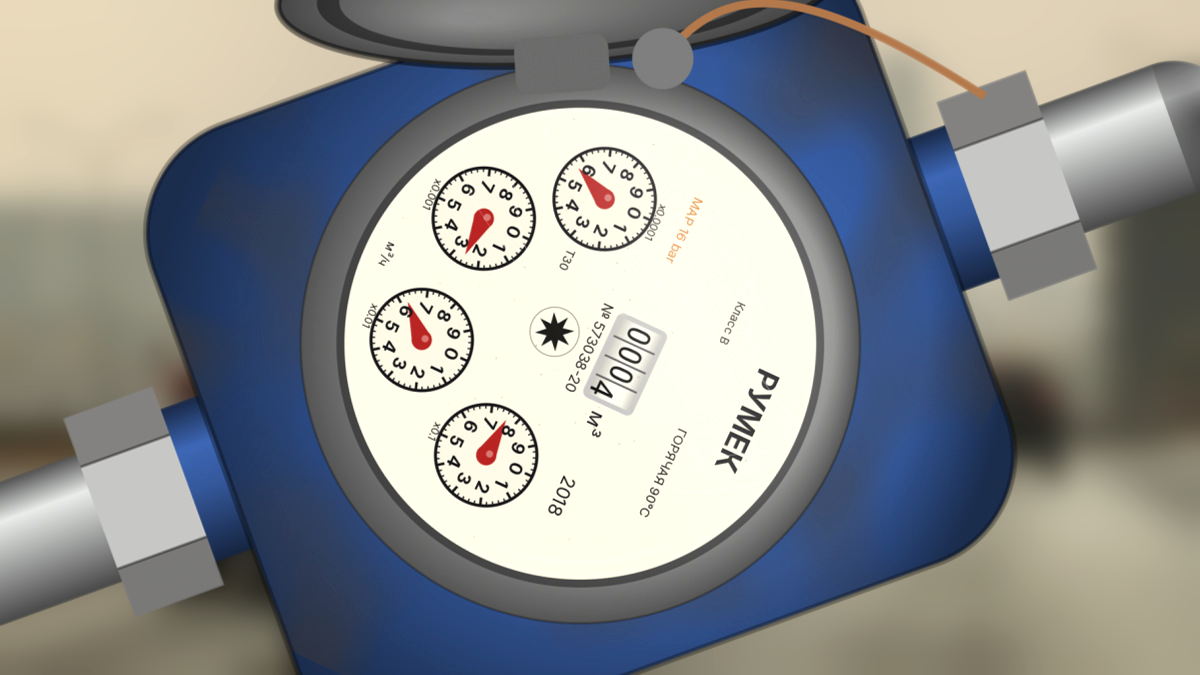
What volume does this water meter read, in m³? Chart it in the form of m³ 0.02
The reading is m³ 3.7625
